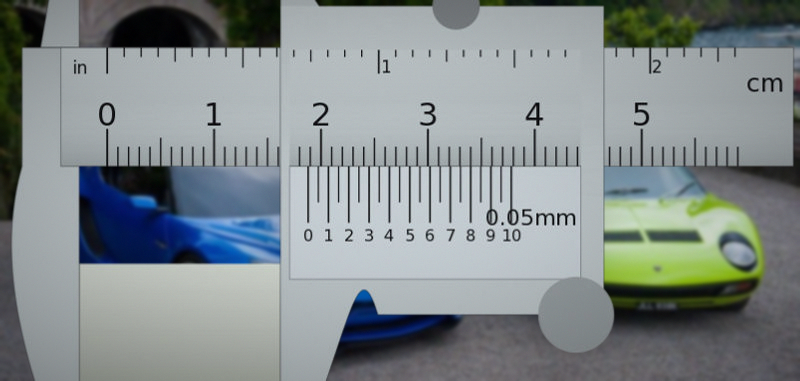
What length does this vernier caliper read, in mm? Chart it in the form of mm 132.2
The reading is mm 18.8
